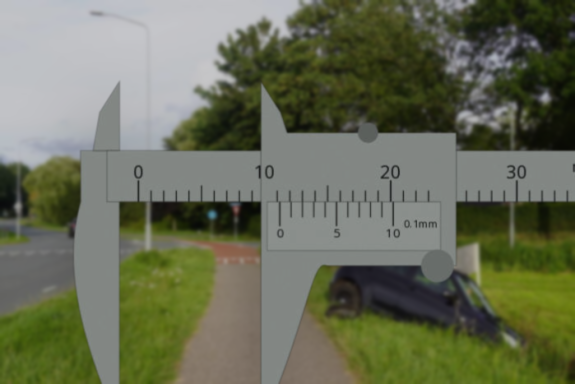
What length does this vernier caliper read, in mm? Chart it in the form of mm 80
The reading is mm 11.2
